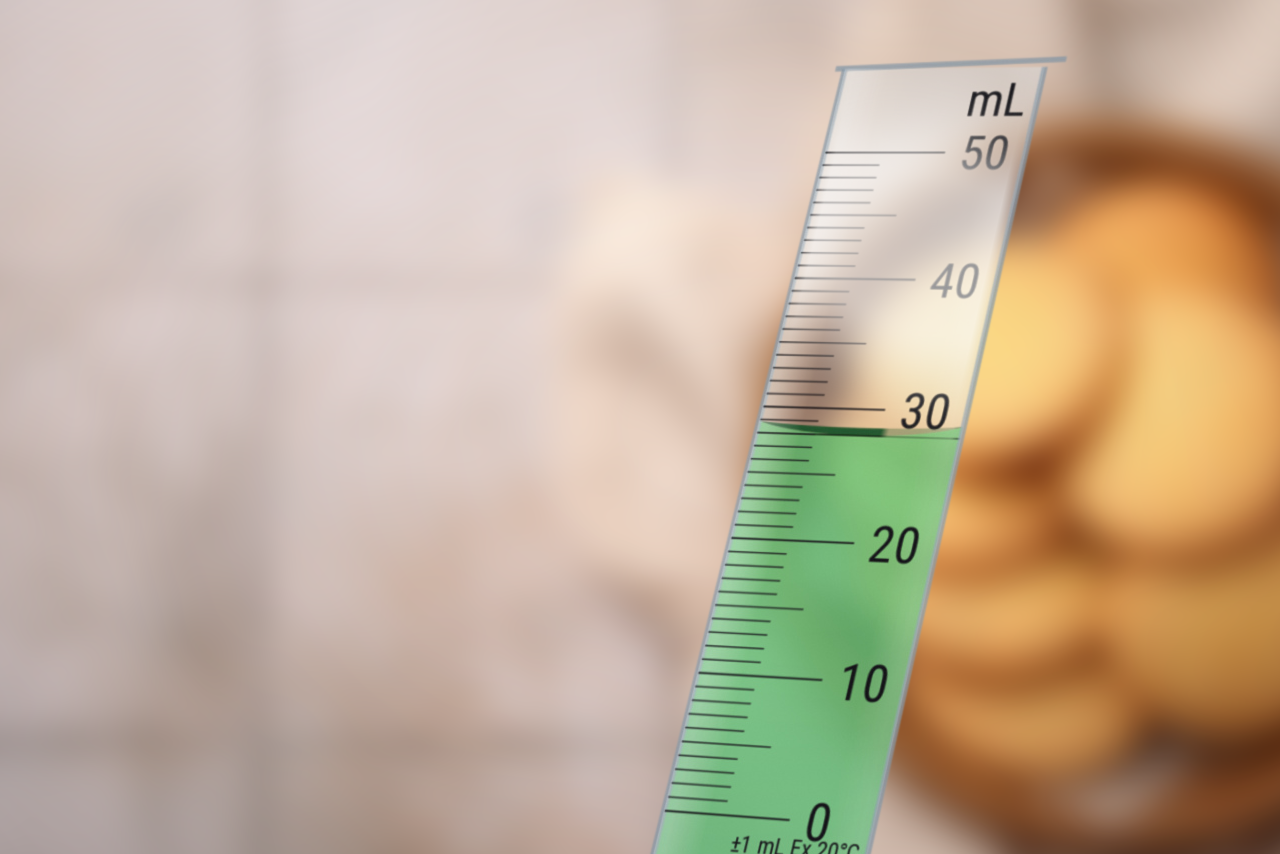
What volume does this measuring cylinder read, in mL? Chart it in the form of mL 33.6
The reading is mL 28
